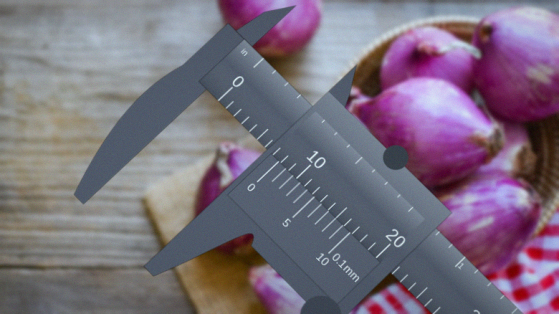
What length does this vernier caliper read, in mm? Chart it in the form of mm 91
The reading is mm 7.8
